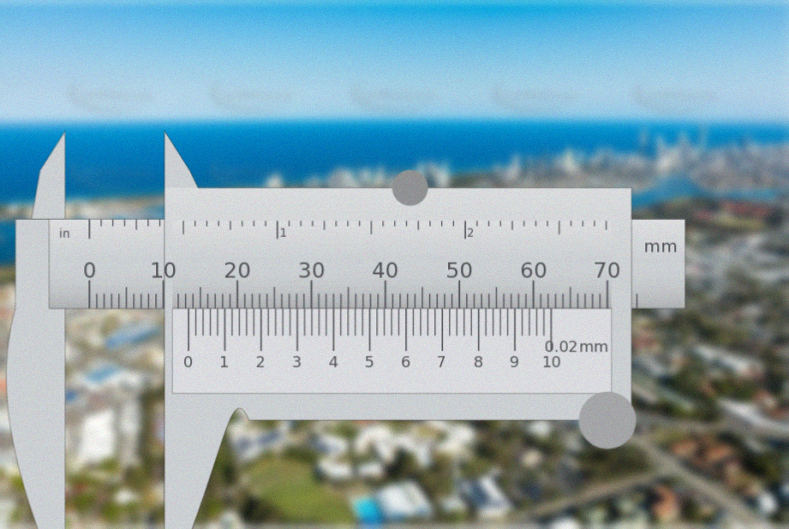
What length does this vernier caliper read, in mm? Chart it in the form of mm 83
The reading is mm 13.4
